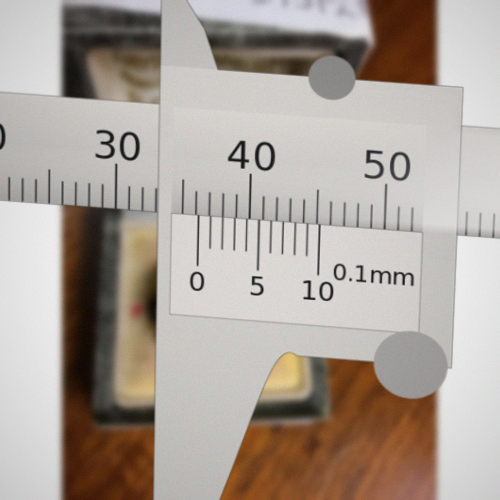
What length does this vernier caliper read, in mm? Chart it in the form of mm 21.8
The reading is mm 36.2
